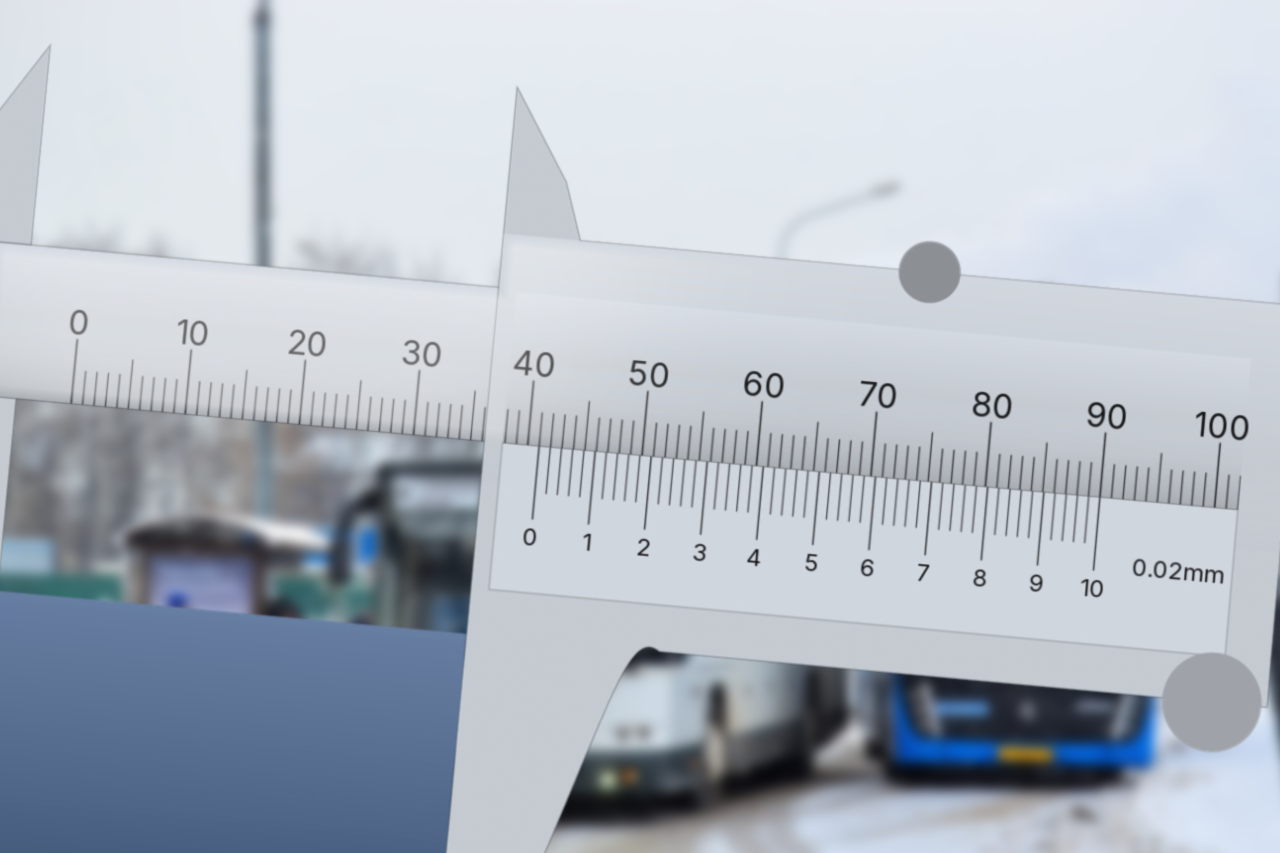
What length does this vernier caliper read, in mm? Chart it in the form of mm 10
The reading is mm 41.0
